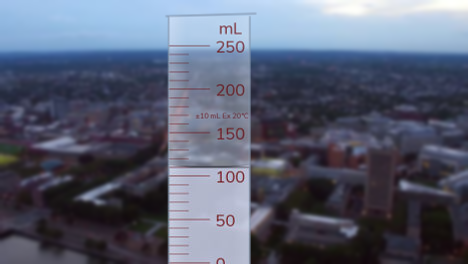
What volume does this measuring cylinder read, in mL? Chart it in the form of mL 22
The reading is mL 110
